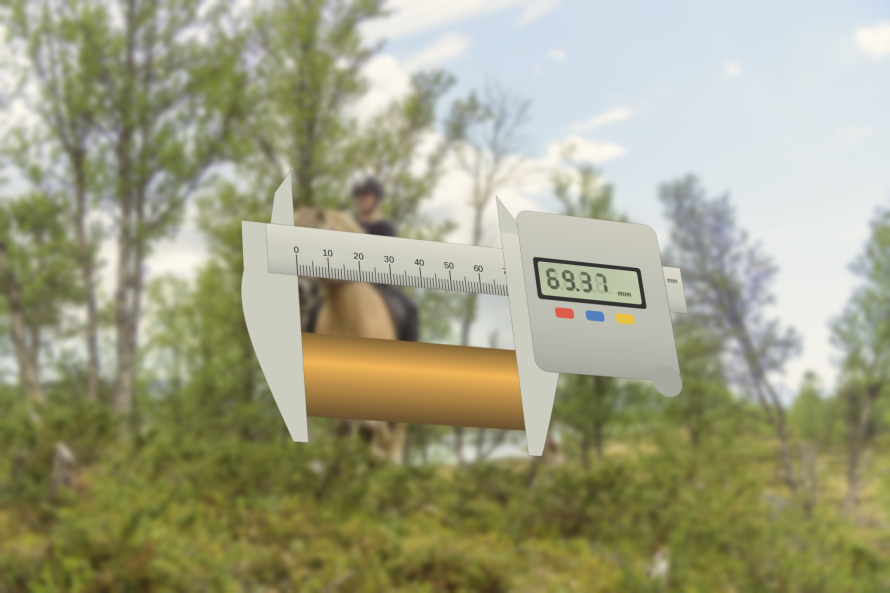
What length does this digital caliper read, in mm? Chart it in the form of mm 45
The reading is mm 69.37
